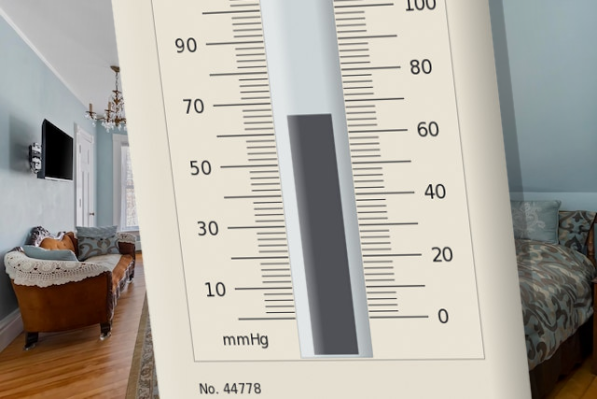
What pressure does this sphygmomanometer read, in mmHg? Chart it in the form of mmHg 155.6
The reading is mmHg 66
